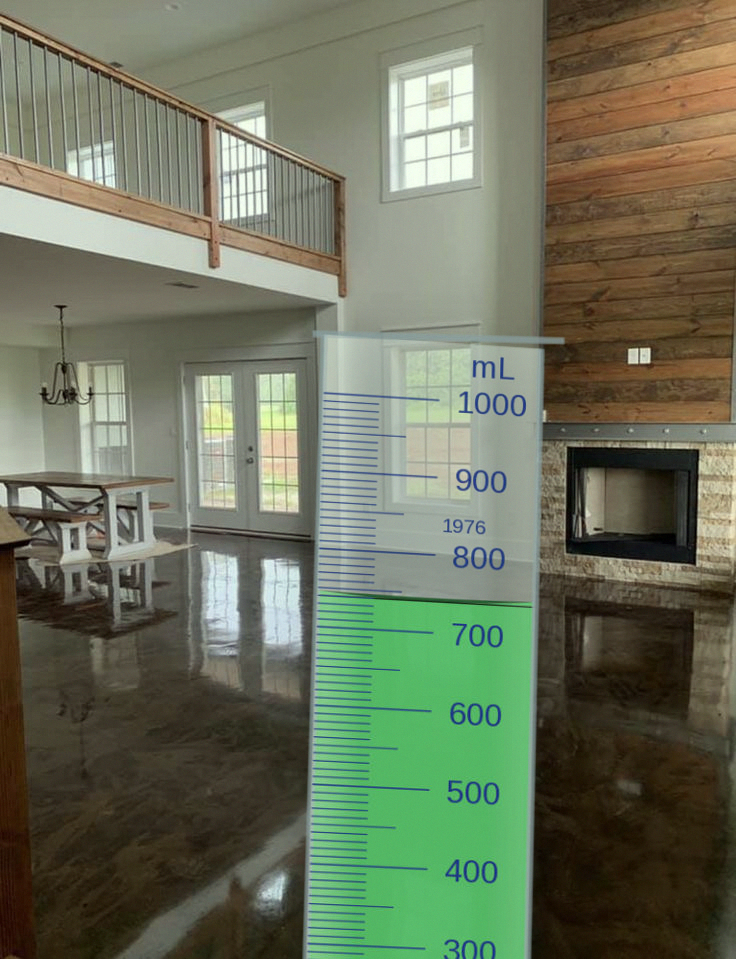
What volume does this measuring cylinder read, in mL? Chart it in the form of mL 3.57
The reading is mL 740
